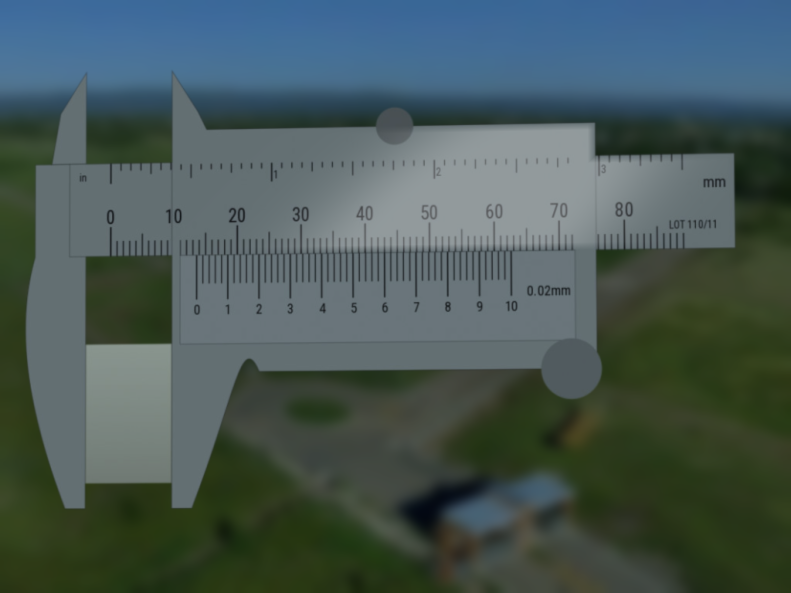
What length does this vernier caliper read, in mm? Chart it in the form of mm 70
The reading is mm 13.6
